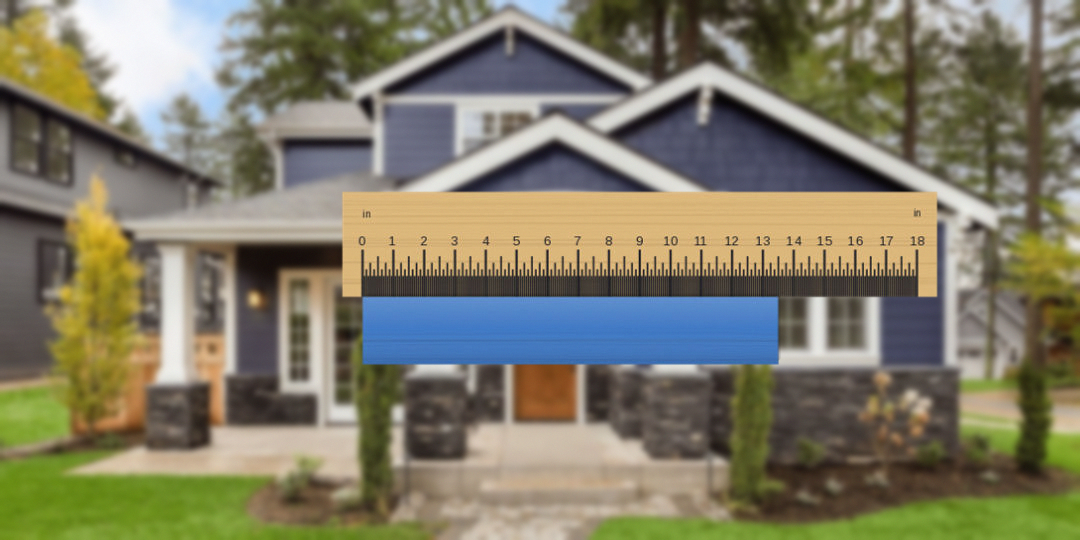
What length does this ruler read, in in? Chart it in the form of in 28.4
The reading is in 13.5
